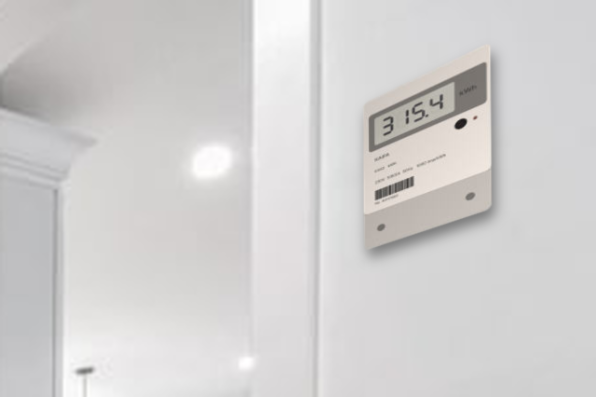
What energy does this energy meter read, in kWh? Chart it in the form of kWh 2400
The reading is kWh 315.4
